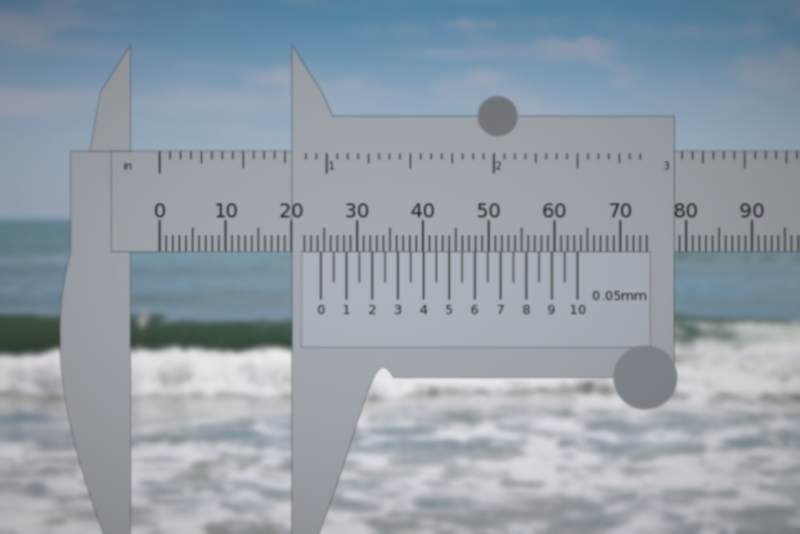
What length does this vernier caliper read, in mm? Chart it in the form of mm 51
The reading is mm 24.5
